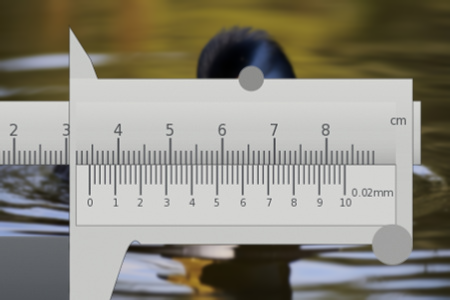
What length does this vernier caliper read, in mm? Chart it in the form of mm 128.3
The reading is mm 34.5
